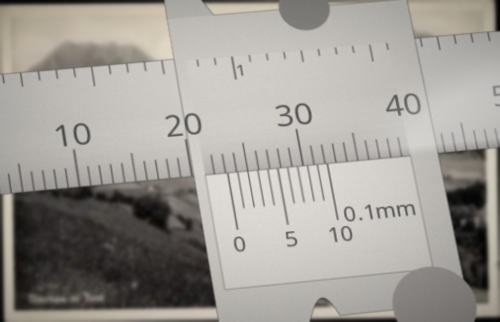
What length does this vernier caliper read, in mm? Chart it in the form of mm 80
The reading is mm 23.2
